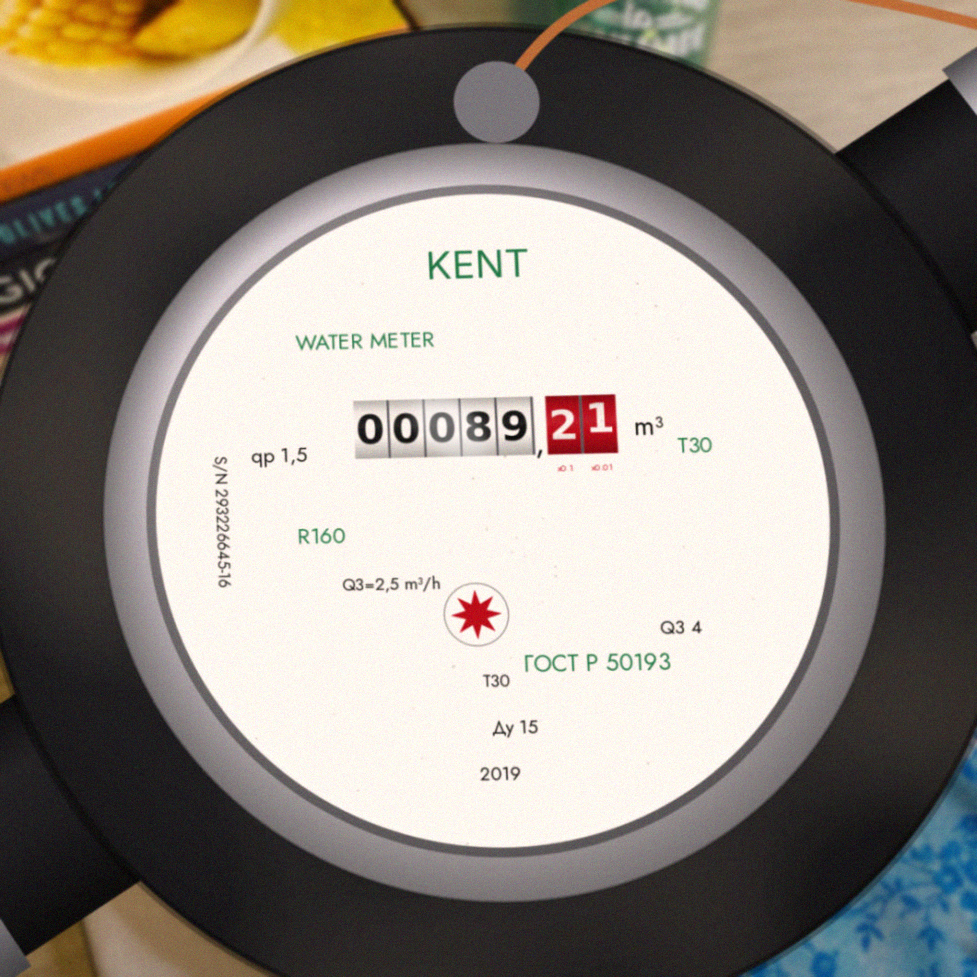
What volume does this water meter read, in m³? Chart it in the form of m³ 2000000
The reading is m³ 89.21
